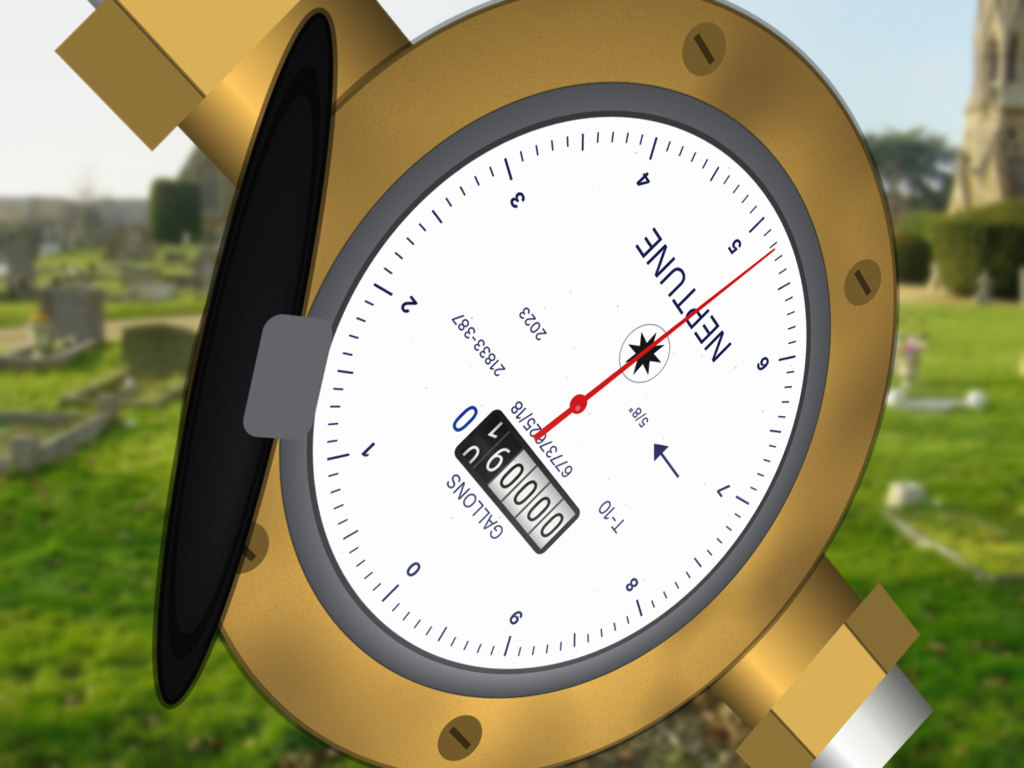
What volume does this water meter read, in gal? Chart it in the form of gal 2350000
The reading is gal 905.2
